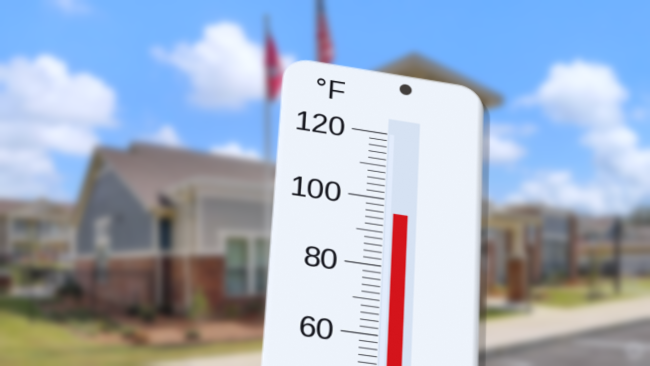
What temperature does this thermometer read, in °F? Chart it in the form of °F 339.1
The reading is °F 96
